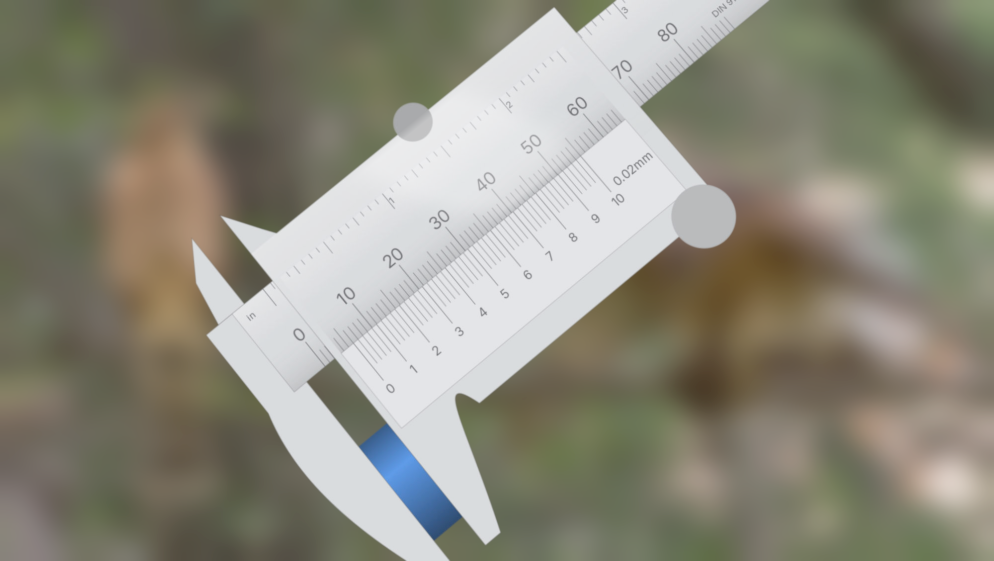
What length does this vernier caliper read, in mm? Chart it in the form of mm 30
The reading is mm 6.0
